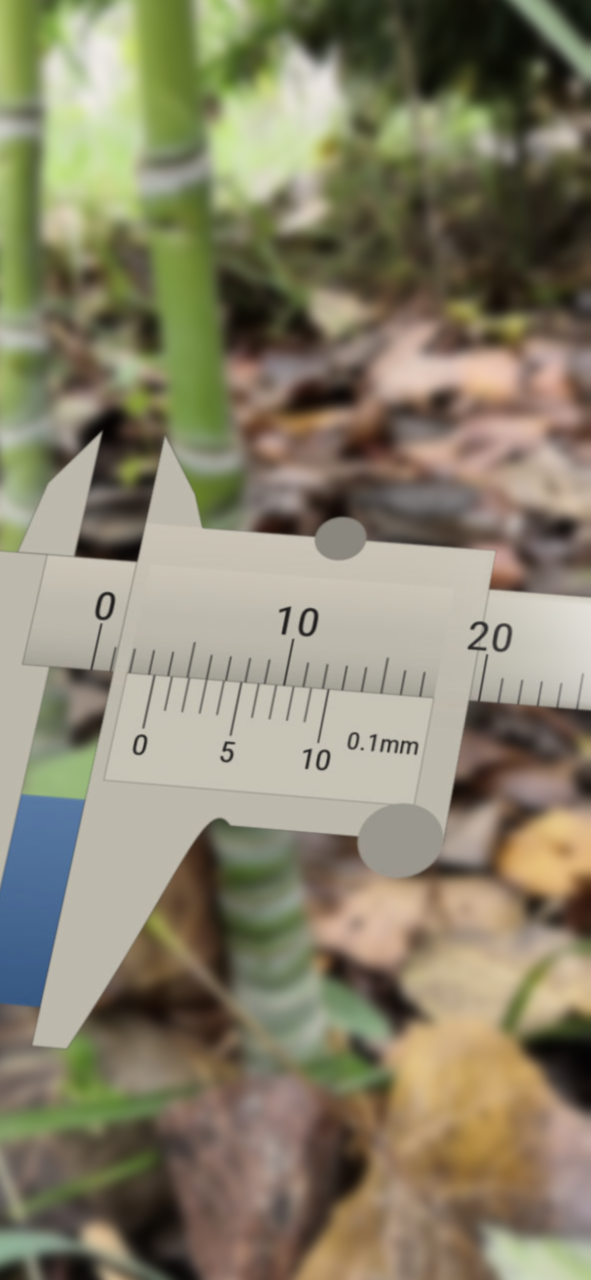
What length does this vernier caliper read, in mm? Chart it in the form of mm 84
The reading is mm 3.3
